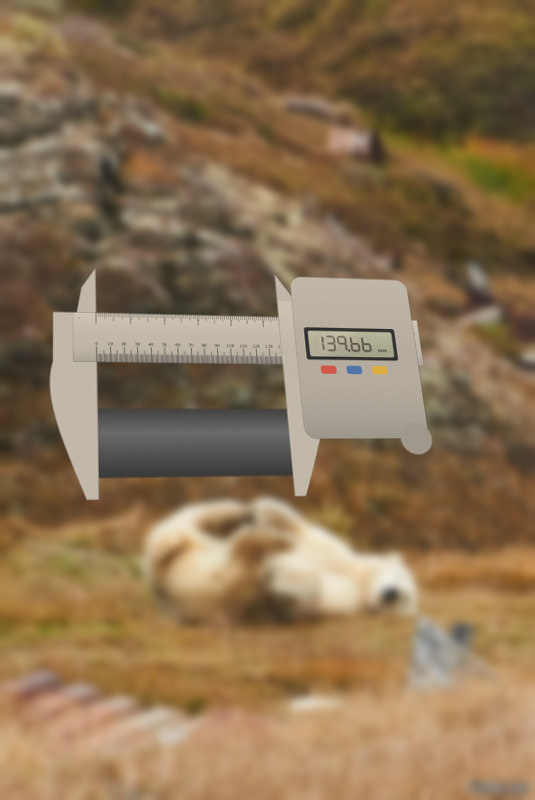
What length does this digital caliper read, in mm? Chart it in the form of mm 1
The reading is mm 139.66
